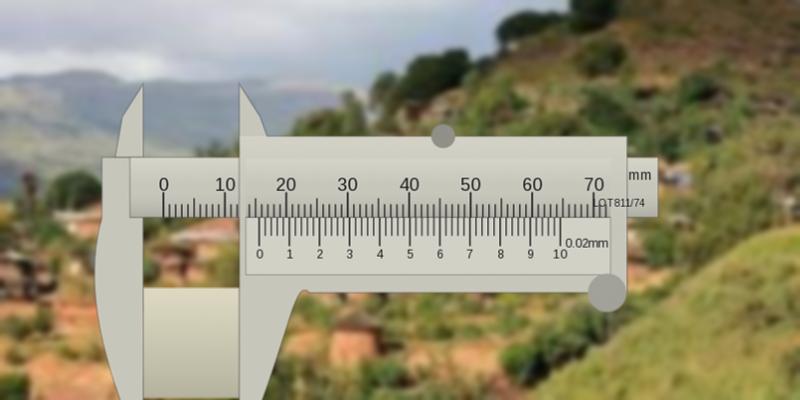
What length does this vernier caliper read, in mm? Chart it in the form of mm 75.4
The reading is mm 15.6
